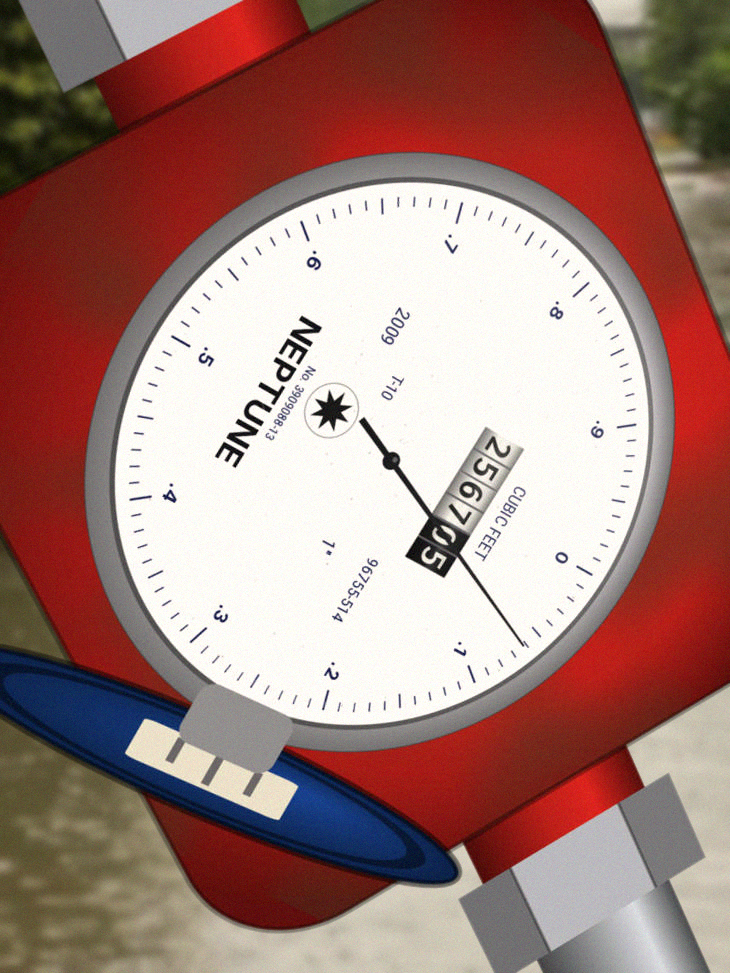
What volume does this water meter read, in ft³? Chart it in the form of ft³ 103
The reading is ft³ 256705.06
